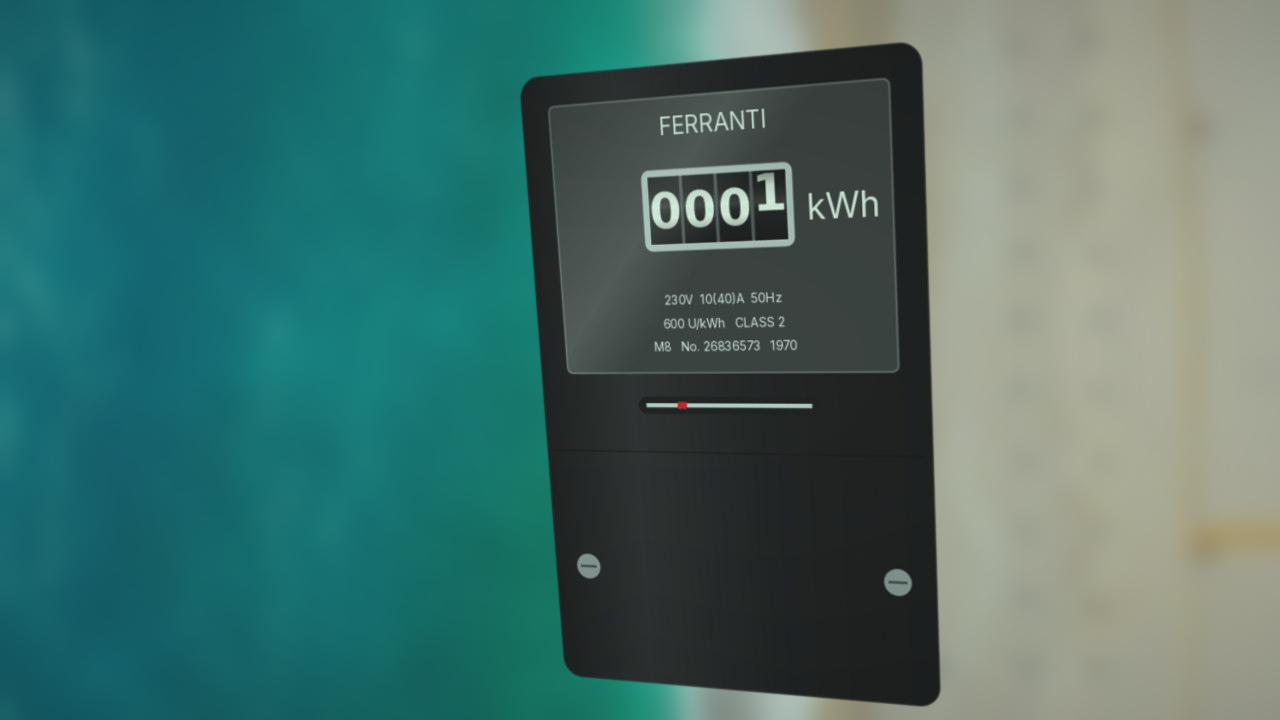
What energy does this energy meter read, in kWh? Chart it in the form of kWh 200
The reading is kWh 1
